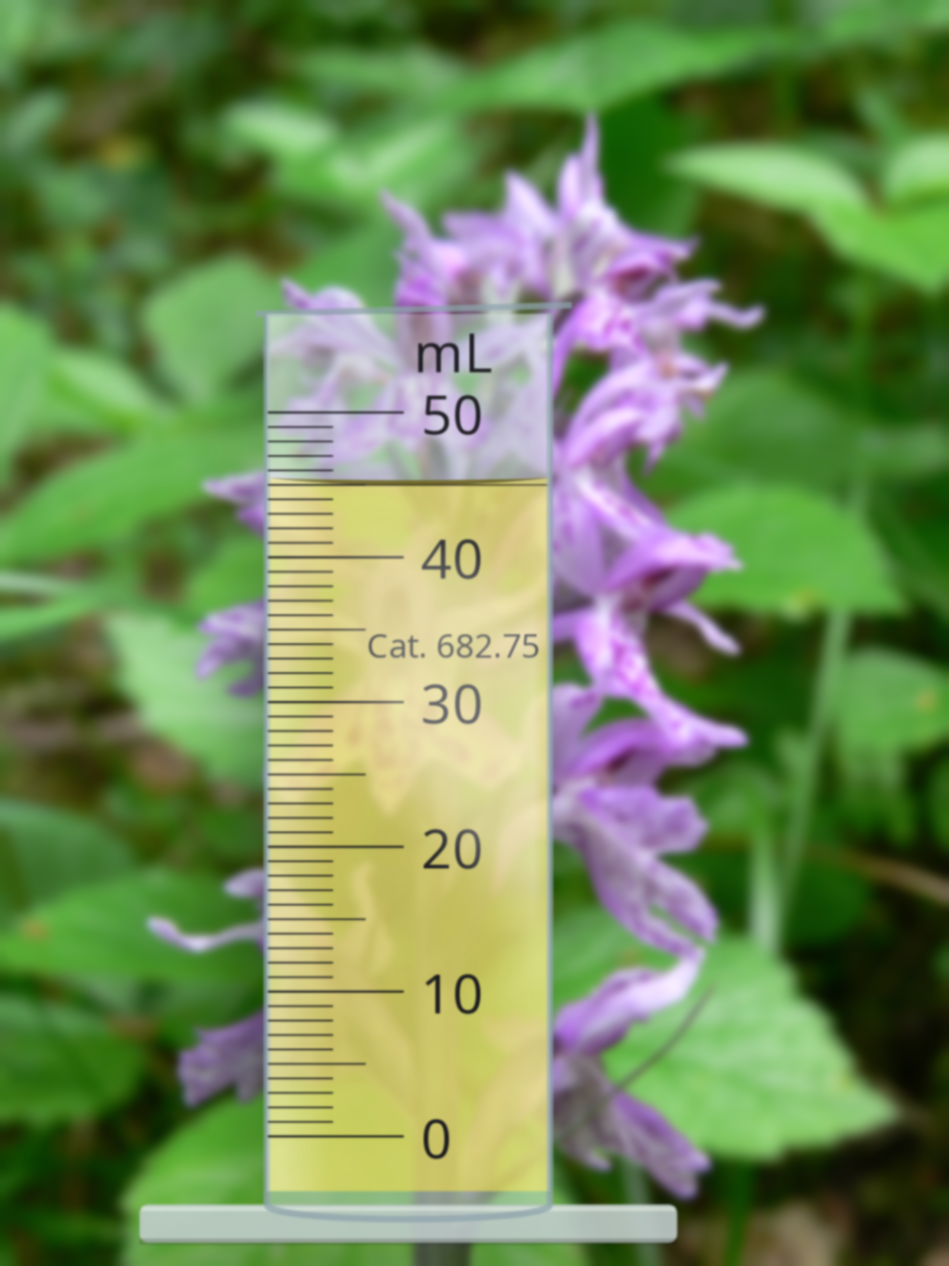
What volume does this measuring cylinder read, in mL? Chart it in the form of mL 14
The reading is mL 45
